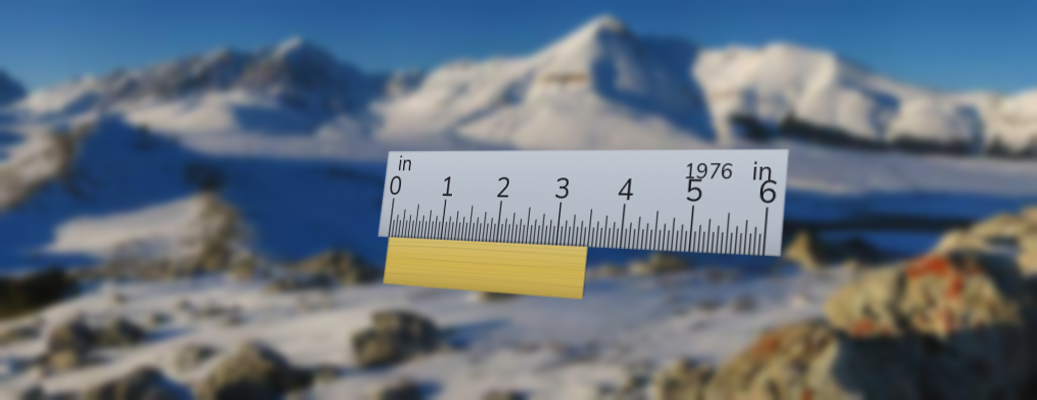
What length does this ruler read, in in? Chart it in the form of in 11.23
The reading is in 3.5
